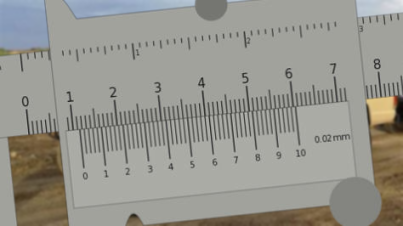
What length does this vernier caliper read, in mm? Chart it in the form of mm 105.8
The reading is mm 11.5
